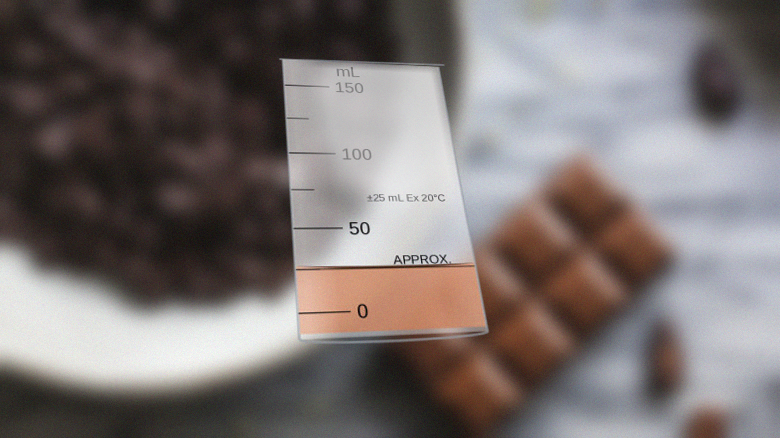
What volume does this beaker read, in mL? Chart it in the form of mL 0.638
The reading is mL 25
